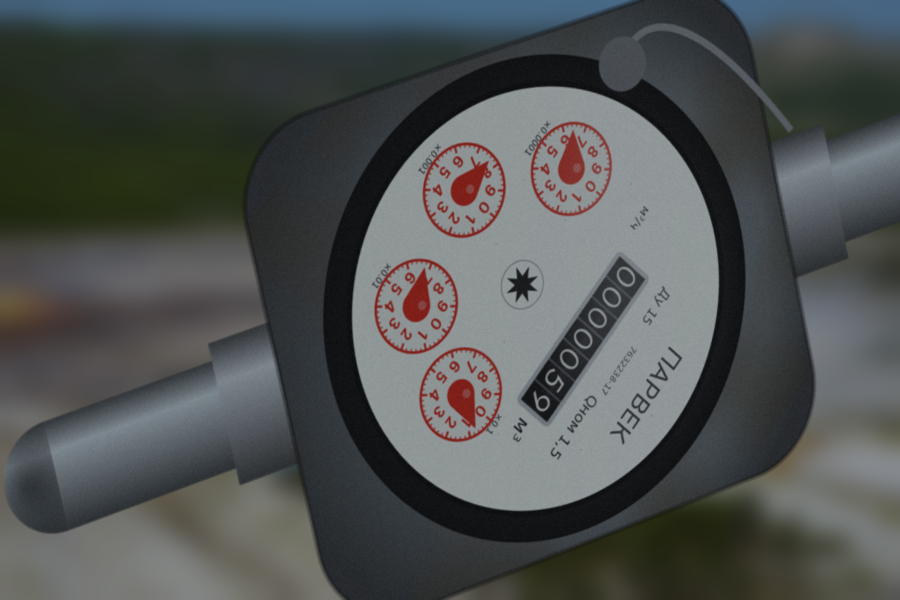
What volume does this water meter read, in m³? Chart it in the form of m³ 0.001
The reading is m³ 59.0676
